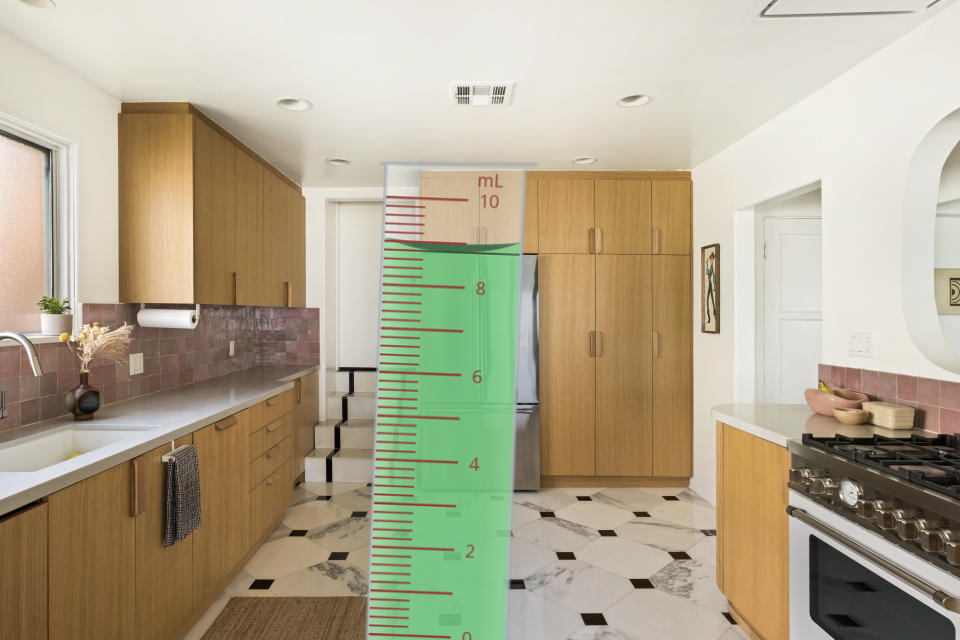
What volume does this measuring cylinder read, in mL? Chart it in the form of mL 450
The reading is mL 8.8
